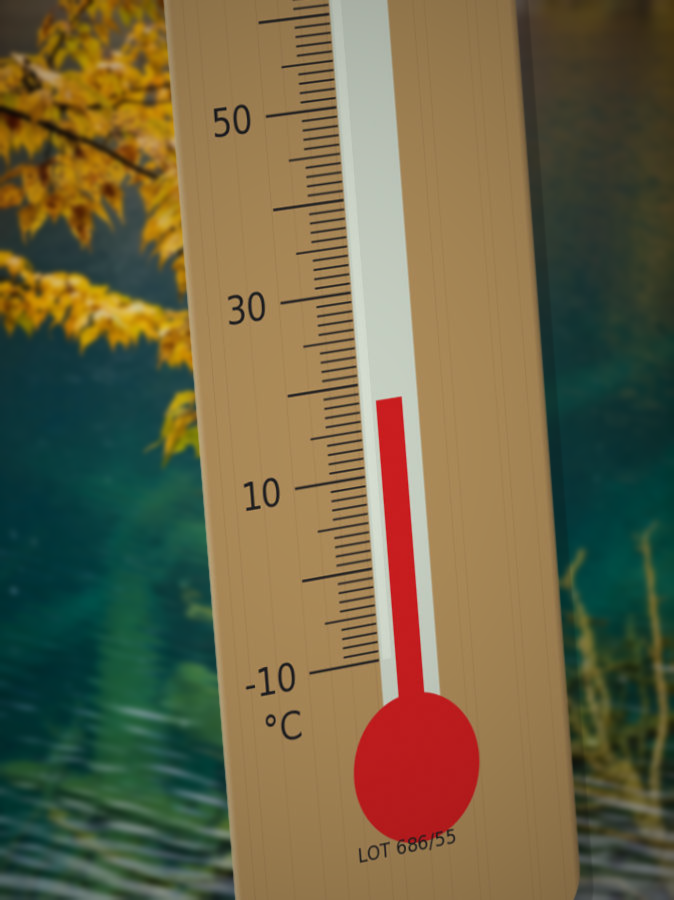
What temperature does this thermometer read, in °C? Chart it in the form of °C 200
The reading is °C 18
